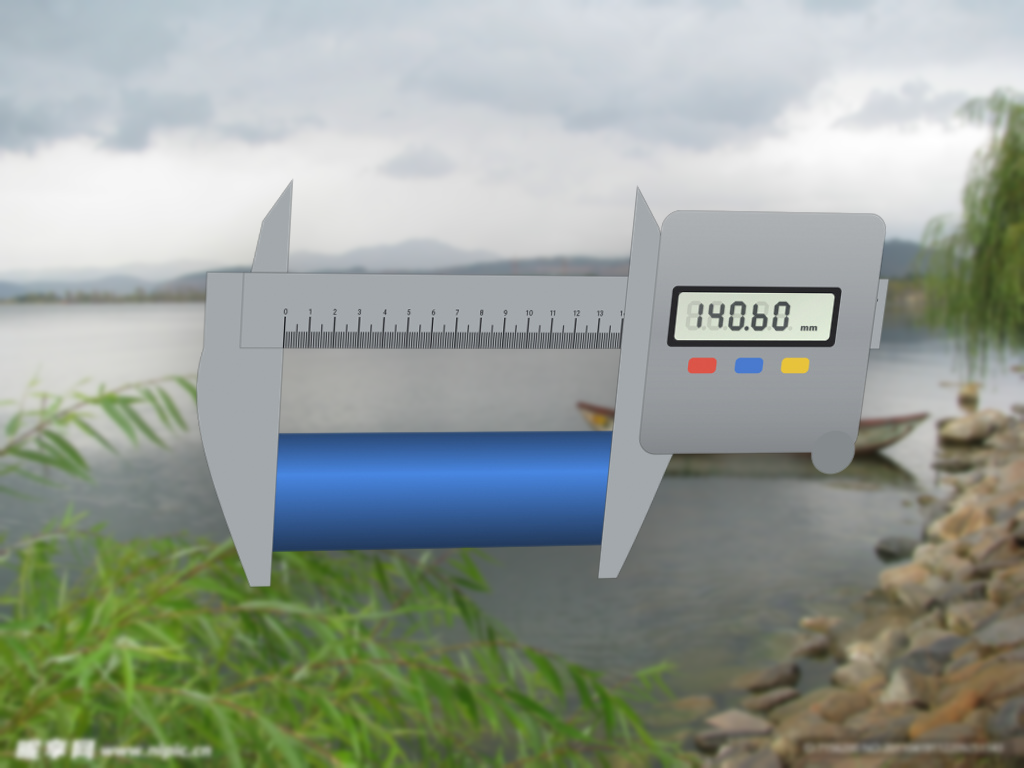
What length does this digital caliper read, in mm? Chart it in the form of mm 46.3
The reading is mm 140.60
